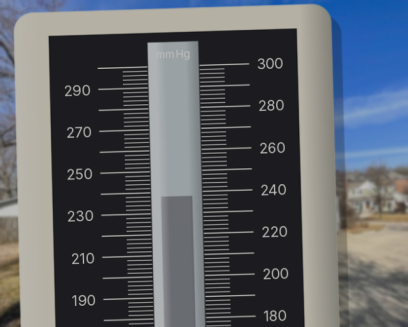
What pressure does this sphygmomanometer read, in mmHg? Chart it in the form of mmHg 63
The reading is mmHg 238
